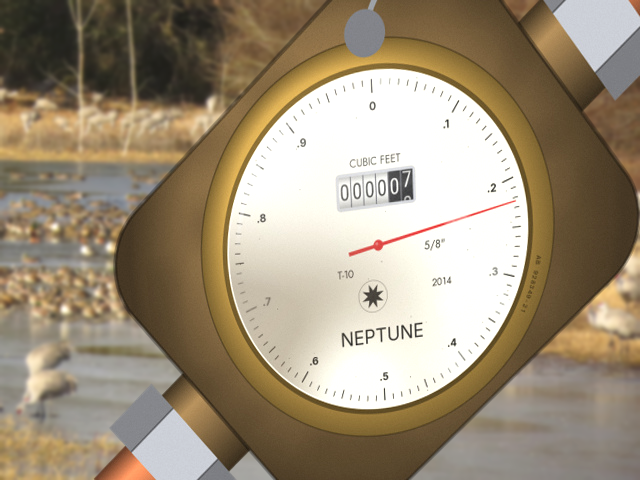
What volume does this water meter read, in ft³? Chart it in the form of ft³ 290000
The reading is ft³ 7.22
